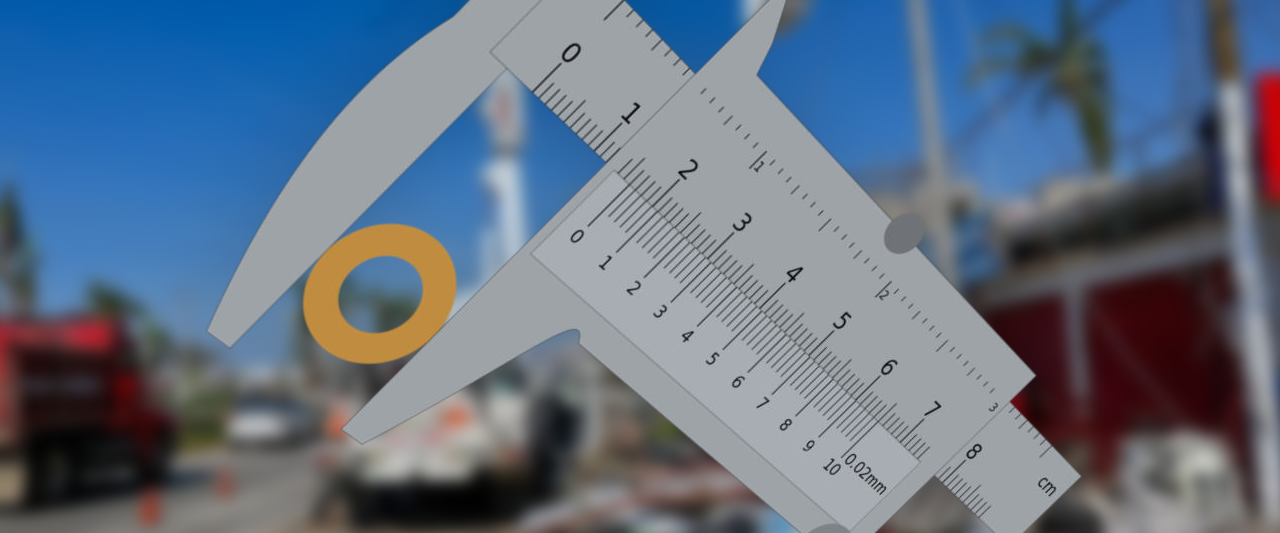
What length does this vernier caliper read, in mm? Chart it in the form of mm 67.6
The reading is mm 16.0
